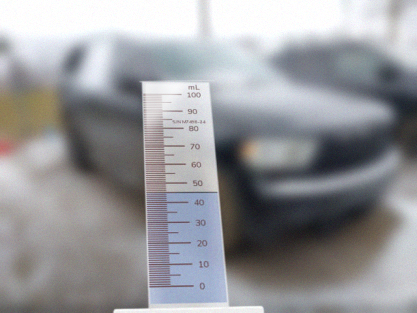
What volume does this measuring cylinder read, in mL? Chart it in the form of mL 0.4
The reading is mL 45
